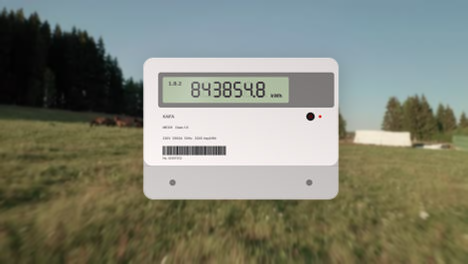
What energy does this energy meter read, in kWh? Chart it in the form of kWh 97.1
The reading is kWh 843854.8
